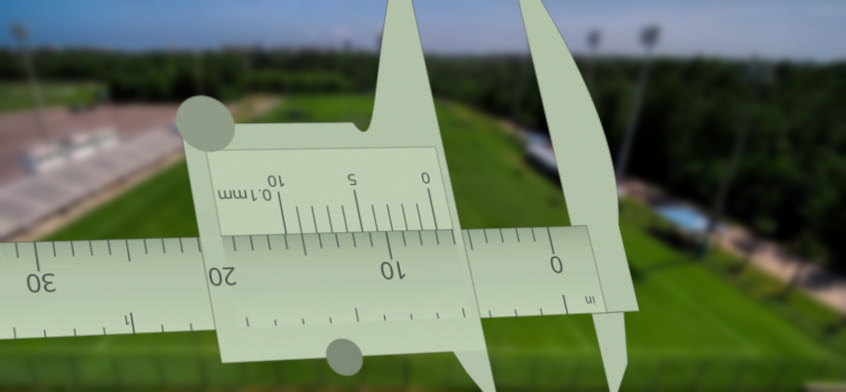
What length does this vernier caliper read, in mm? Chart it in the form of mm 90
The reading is mm 6.9
